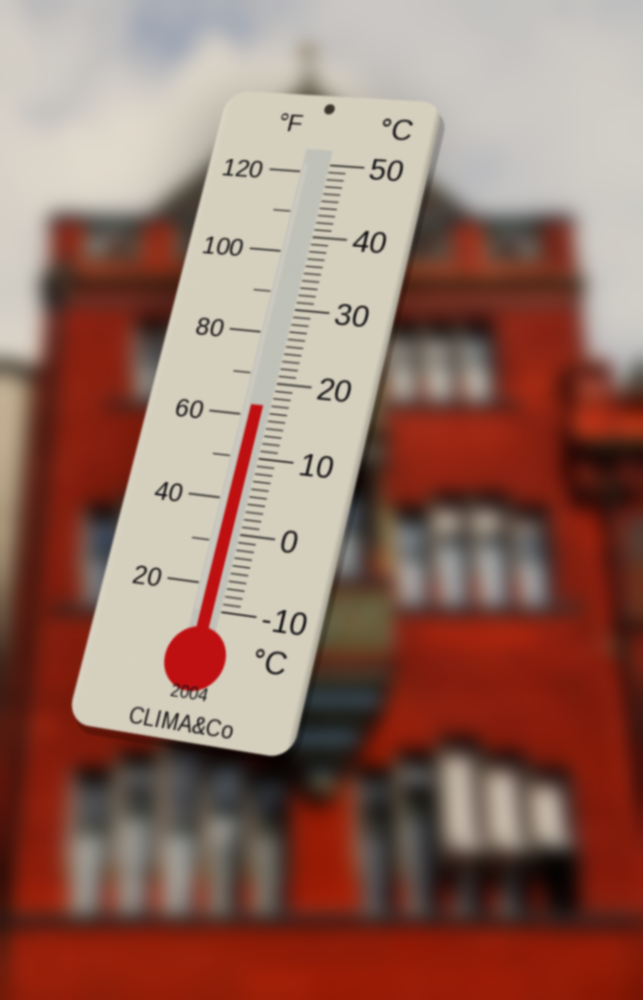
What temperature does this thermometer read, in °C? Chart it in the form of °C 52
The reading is °C 17
